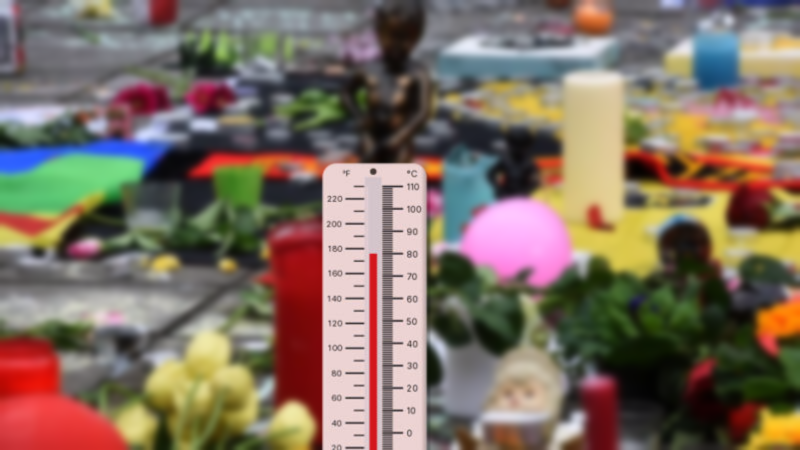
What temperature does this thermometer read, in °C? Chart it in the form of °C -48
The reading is °C 80
